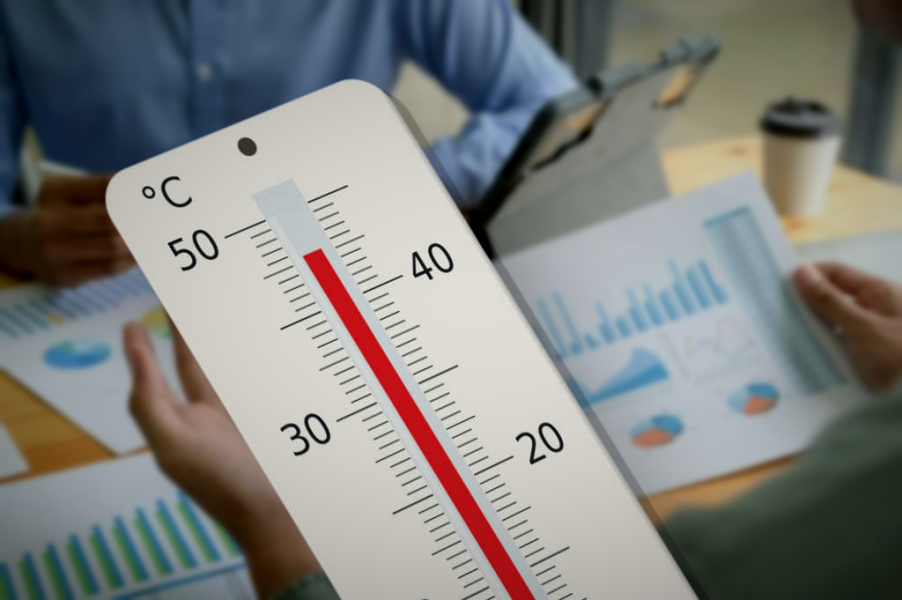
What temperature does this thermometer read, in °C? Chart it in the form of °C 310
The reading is °C 45.5
